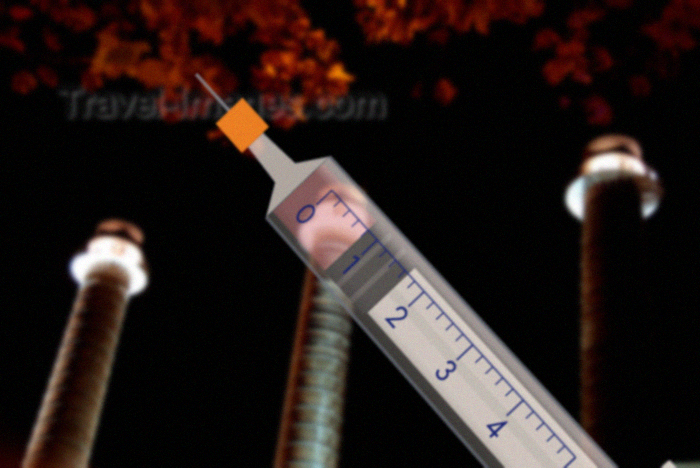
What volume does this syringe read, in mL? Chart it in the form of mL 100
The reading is mL 0.8
